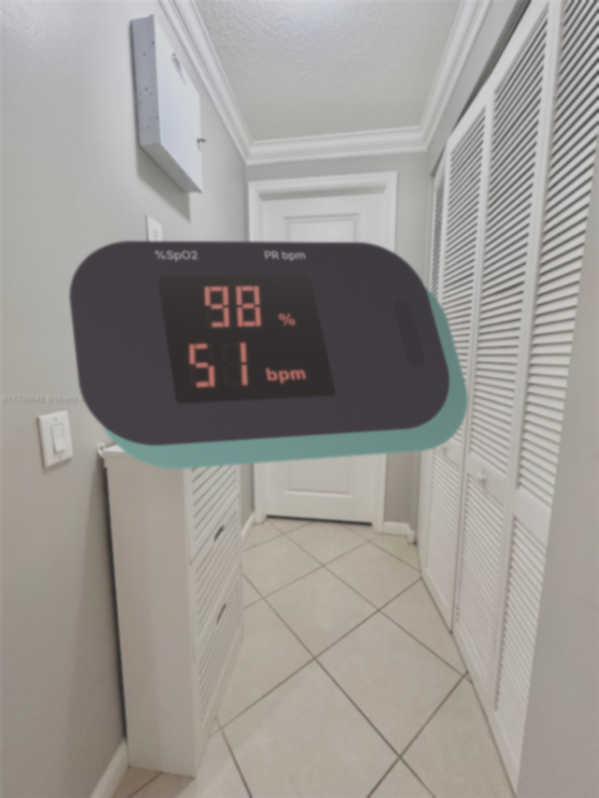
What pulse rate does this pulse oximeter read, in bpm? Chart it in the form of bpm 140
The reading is bpm 51
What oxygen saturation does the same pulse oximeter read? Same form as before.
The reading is % 98
